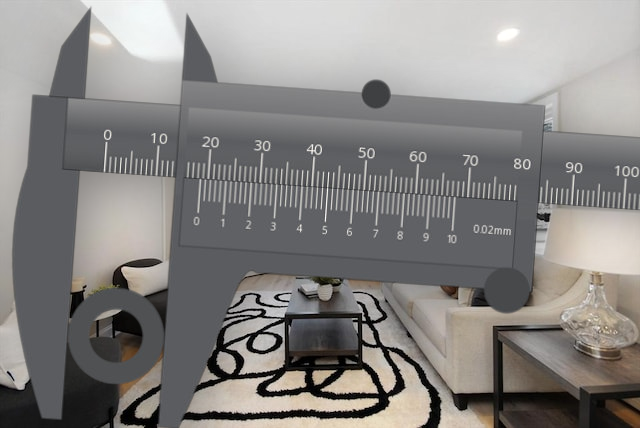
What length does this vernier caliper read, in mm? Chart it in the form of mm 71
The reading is mm 18.5
